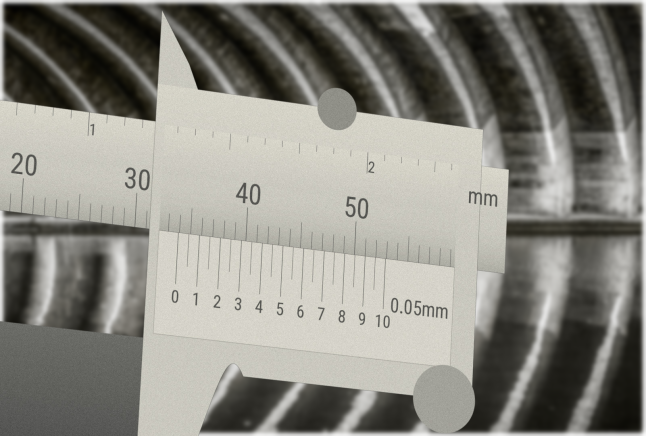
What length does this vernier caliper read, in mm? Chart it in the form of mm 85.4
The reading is mm 33.9
